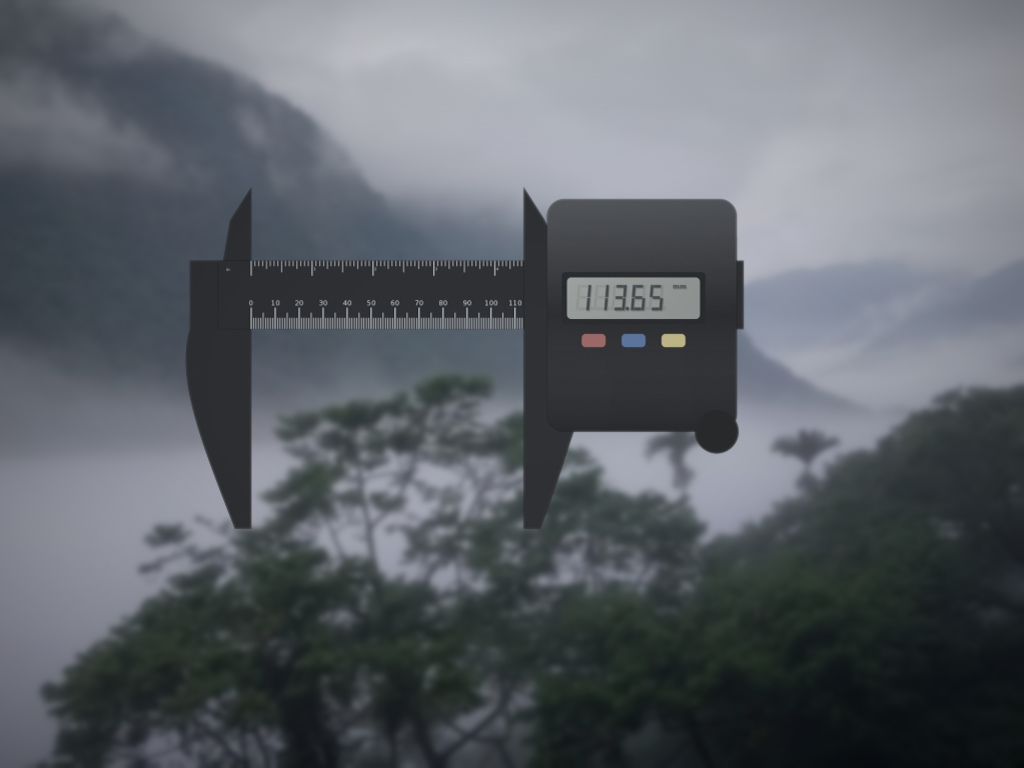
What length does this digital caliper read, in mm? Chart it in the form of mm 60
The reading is mm 113.65
